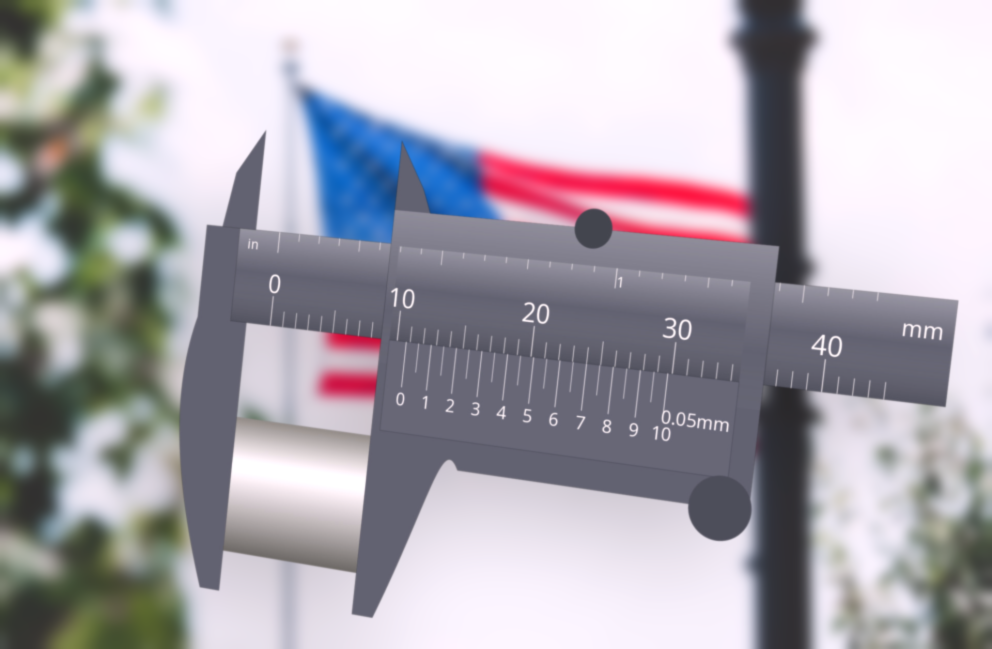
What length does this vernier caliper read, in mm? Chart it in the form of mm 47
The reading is mm 10.7
